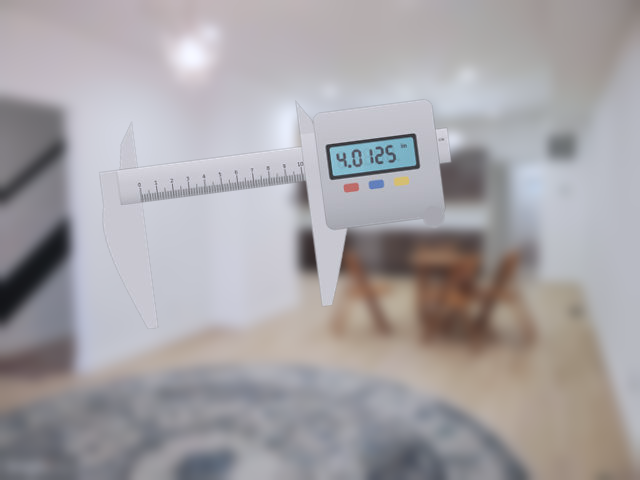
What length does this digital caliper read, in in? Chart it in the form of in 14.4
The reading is in 4.0125
